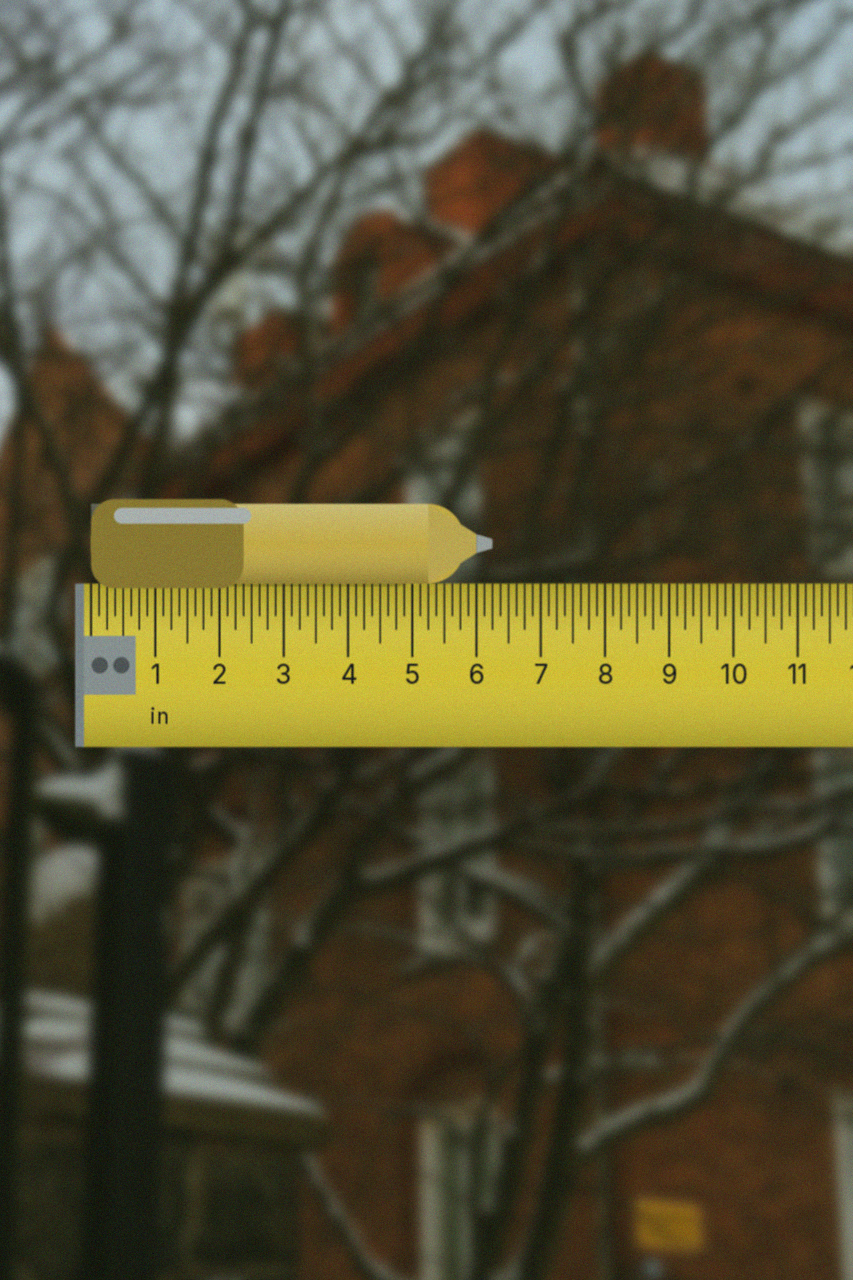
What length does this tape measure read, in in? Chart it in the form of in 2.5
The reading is in 6.25
